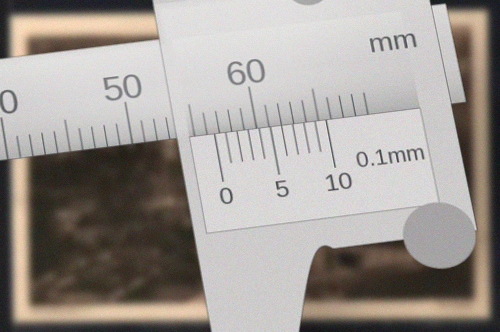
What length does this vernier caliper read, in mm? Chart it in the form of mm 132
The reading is mm 56.6
